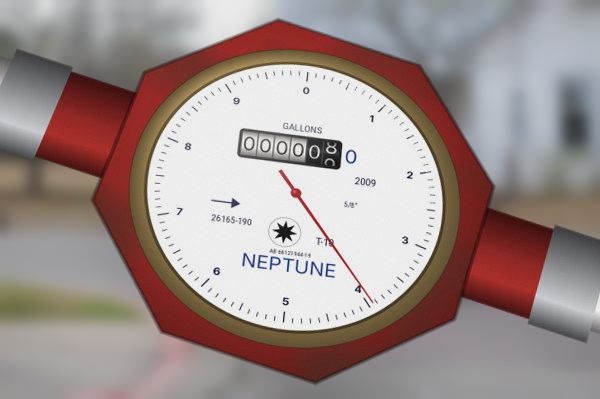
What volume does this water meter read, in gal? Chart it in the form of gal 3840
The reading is gal 83.9
